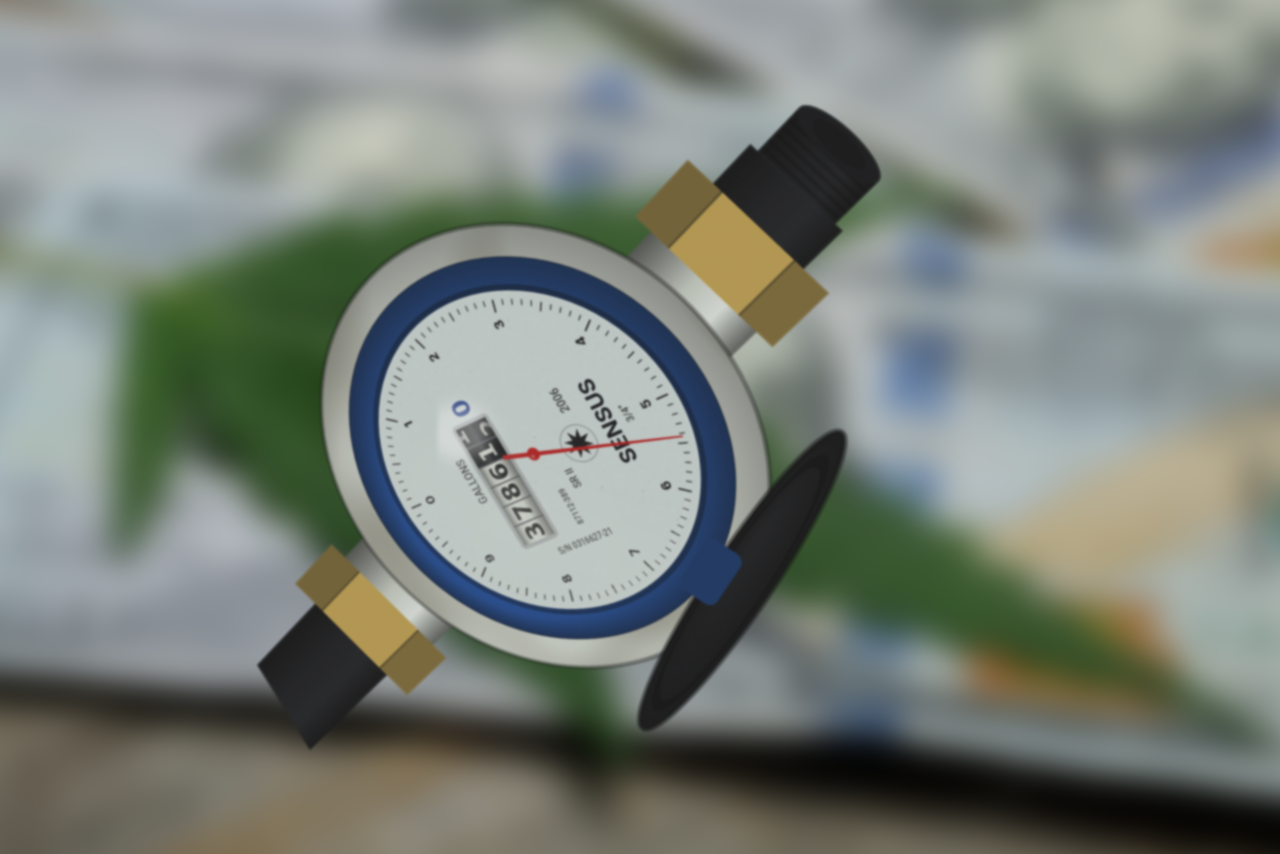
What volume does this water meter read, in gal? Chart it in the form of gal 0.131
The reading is gal 3786115.4
